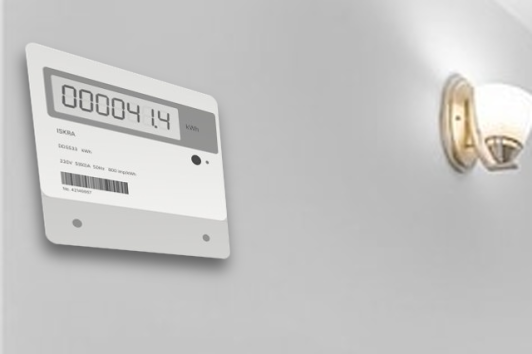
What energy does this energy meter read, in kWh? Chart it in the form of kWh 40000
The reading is kWh 41.4
